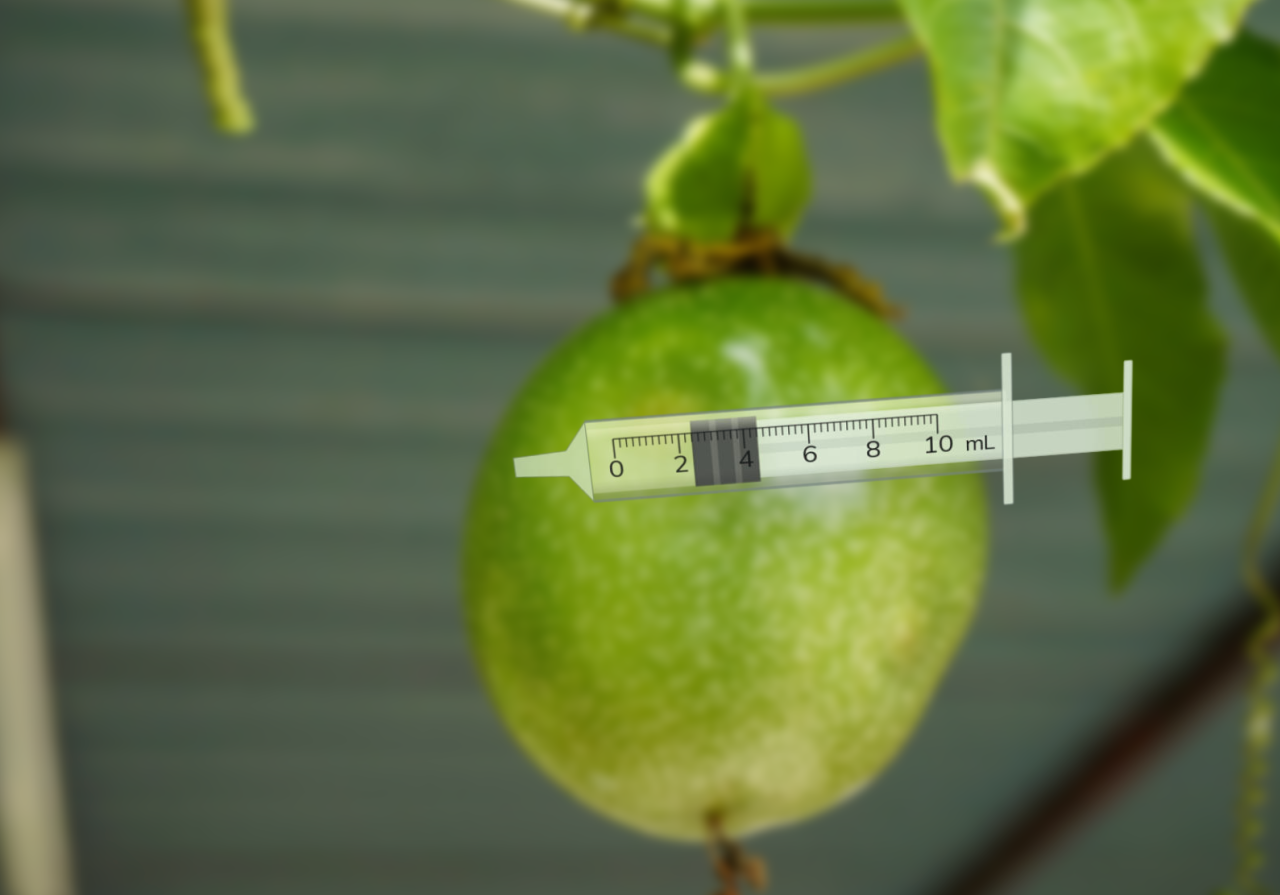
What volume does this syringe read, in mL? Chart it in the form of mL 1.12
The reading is mL 2.4
